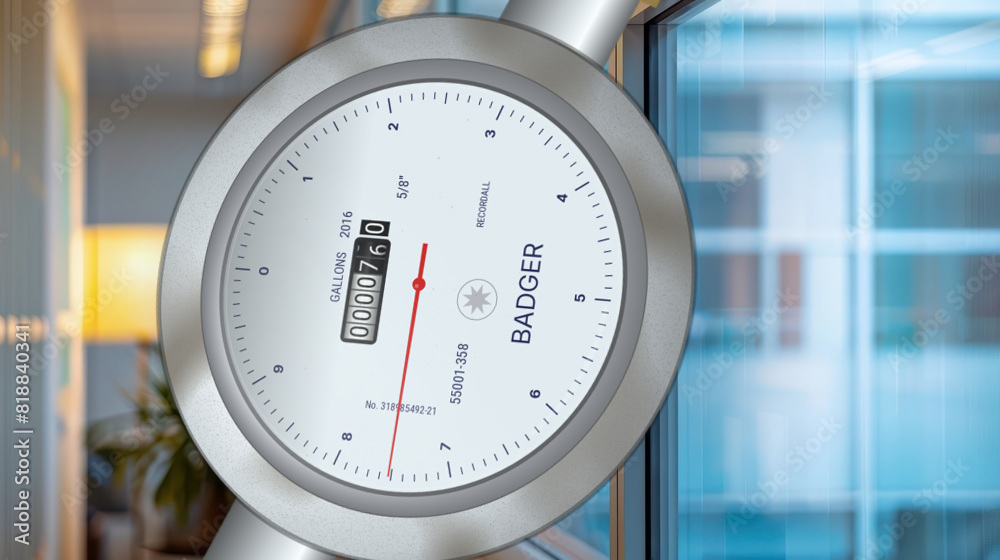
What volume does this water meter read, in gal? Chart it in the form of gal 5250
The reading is gal 757.5
